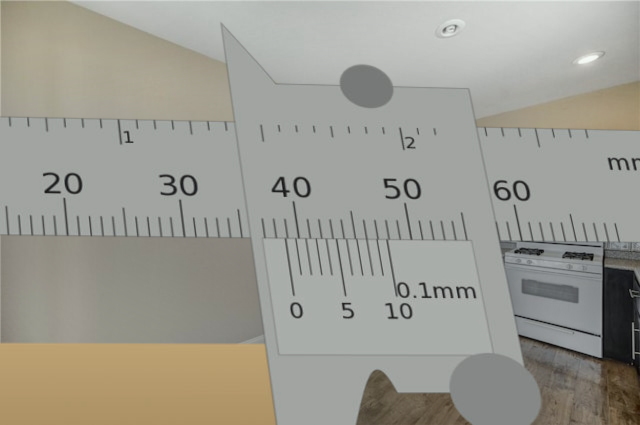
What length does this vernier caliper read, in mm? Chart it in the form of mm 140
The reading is mm 38.8
